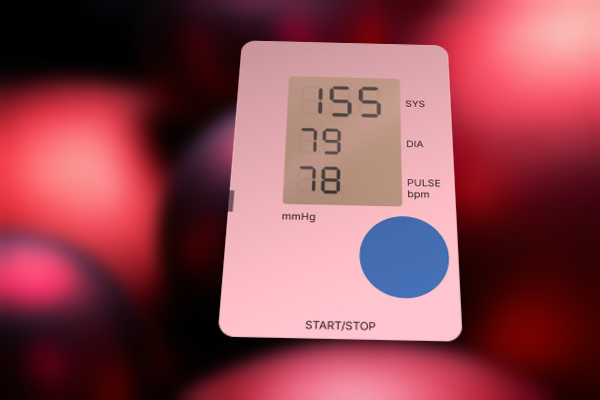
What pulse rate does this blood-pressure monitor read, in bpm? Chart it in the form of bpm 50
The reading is bpm 78
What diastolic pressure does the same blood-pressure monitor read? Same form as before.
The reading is mmHg 79
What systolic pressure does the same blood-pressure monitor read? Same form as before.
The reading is mmHg 155
